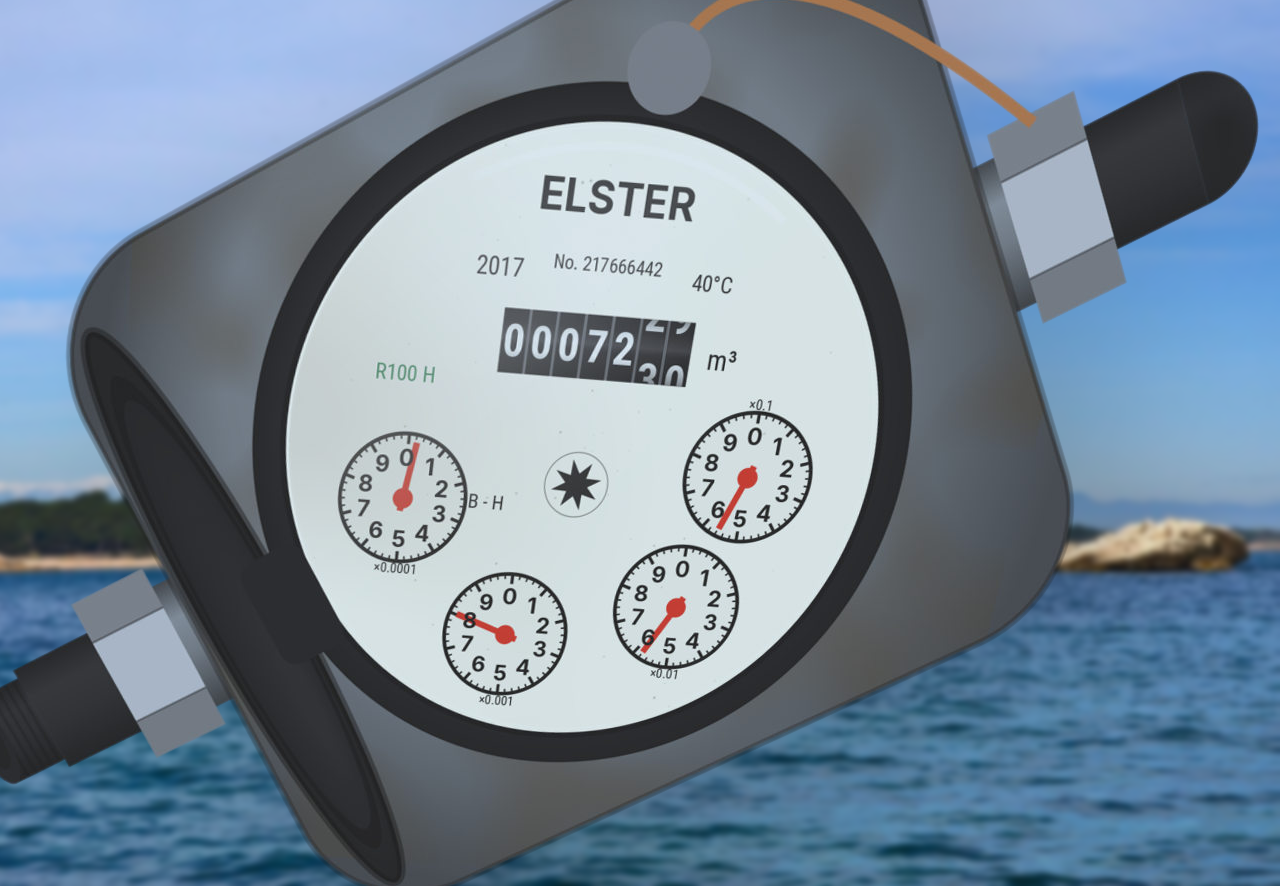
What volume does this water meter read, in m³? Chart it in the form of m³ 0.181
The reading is m³ 7229.5580
